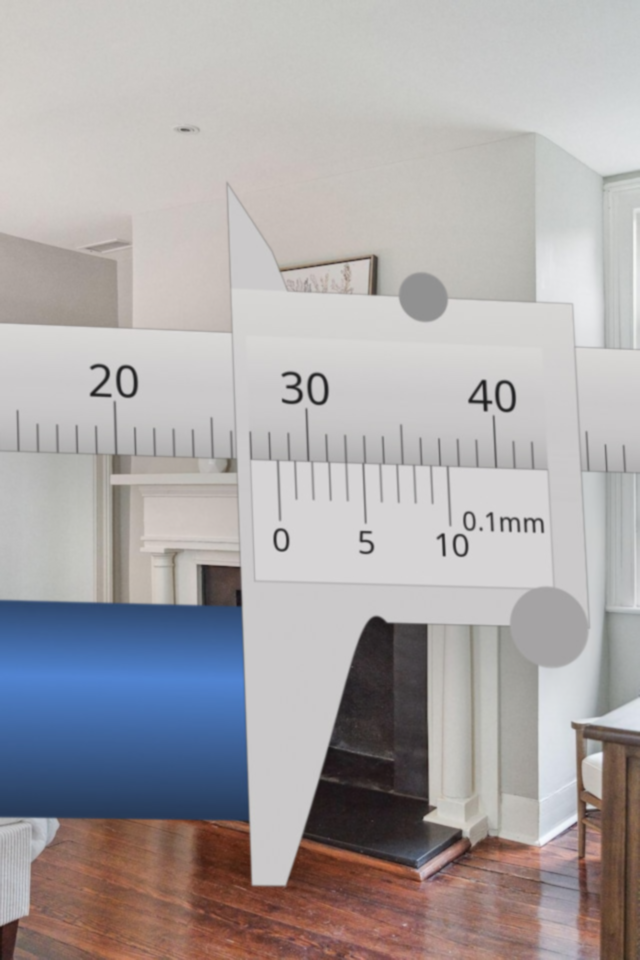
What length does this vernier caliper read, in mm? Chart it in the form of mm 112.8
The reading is mm 28.4
